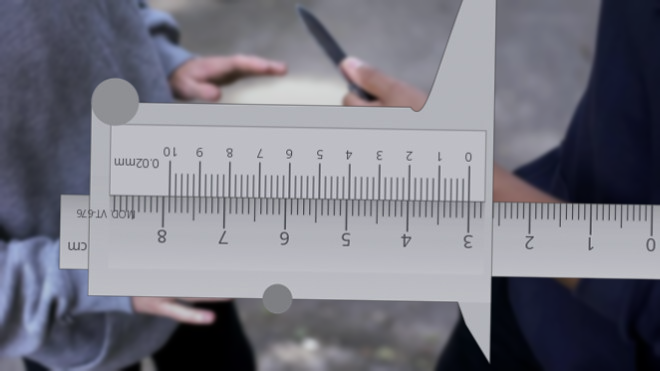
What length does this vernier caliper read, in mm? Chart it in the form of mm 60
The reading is mm 30.0
